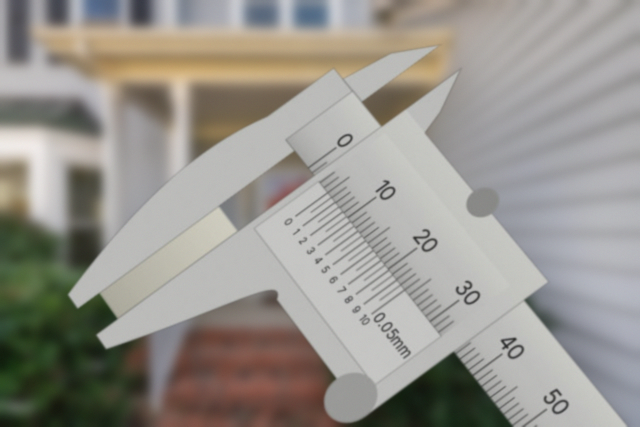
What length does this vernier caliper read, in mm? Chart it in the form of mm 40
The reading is mm 5.0
